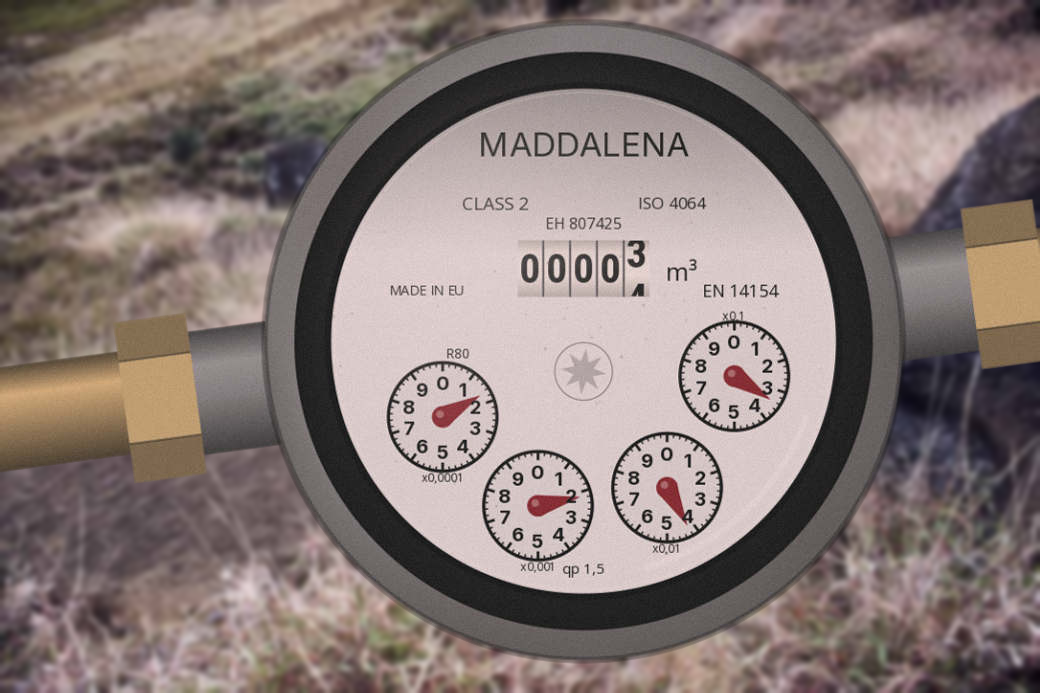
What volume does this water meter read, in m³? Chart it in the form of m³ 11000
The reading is m³ 3.3421
